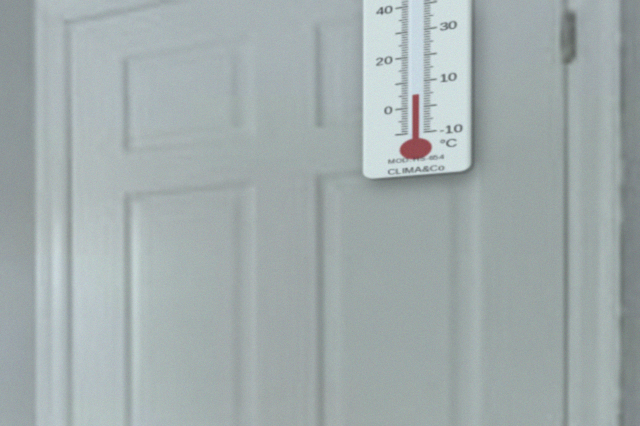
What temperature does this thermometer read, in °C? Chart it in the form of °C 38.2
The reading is °C 5
